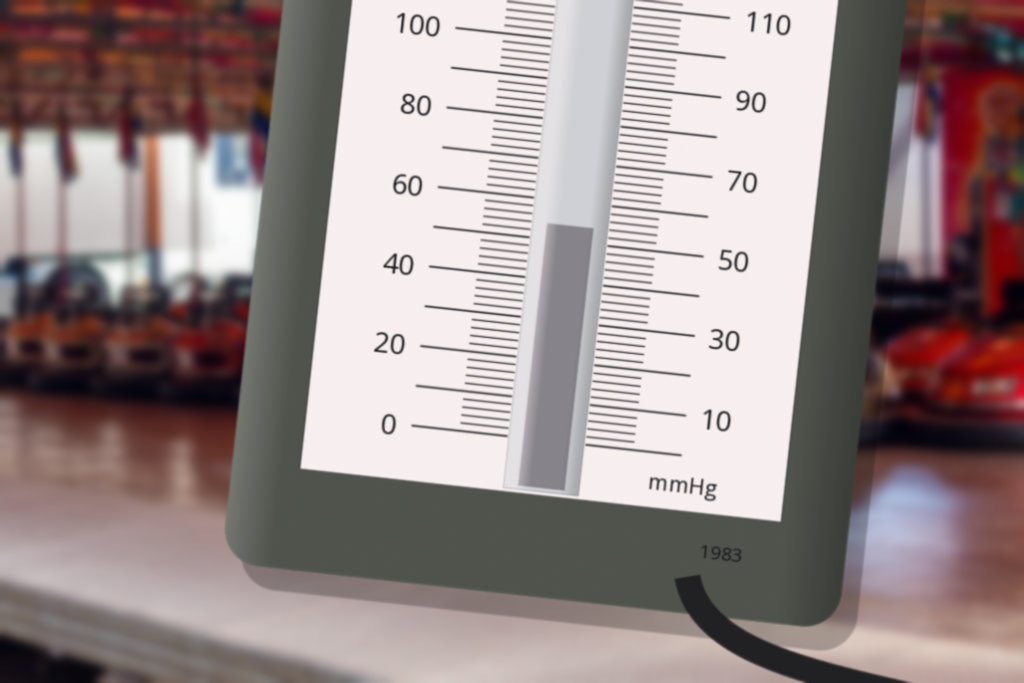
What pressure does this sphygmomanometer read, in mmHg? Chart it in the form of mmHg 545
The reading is mmHg 54
